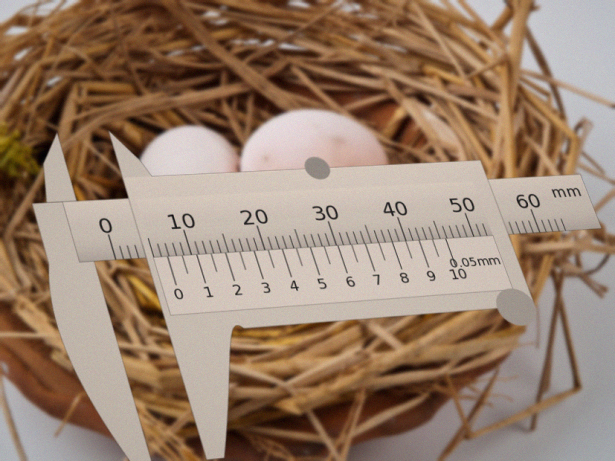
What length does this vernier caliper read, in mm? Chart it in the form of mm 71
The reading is mm 6.8
